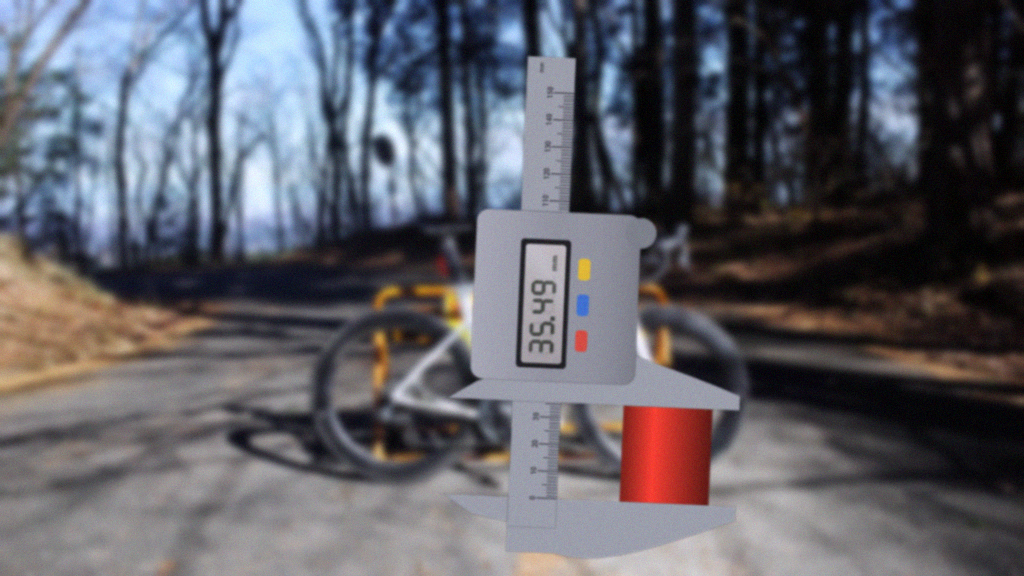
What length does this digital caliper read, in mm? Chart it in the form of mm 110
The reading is mm 35.49
